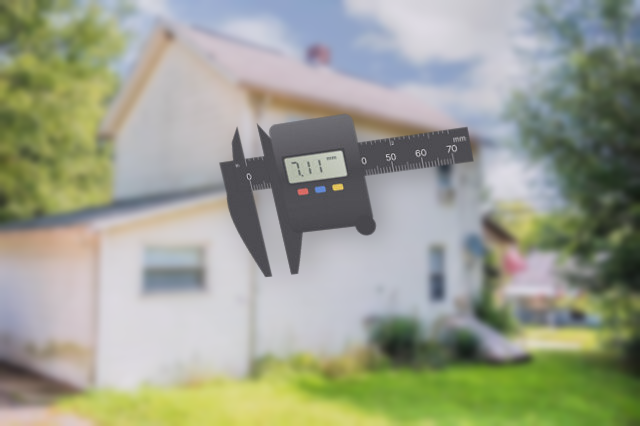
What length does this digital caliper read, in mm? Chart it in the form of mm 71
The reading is mm 7.11
